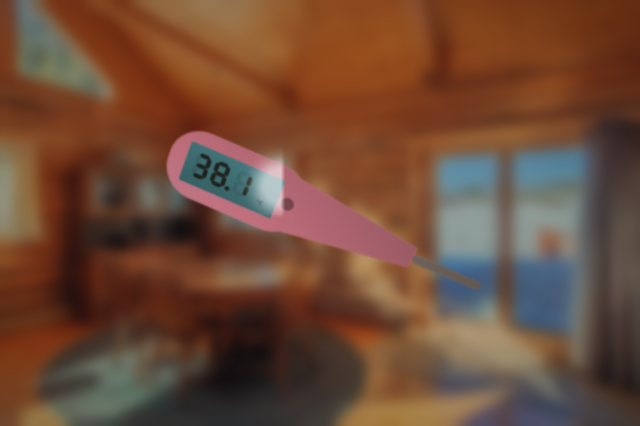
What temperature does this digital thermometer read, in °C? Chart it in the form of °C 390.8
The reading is °C 38.1
